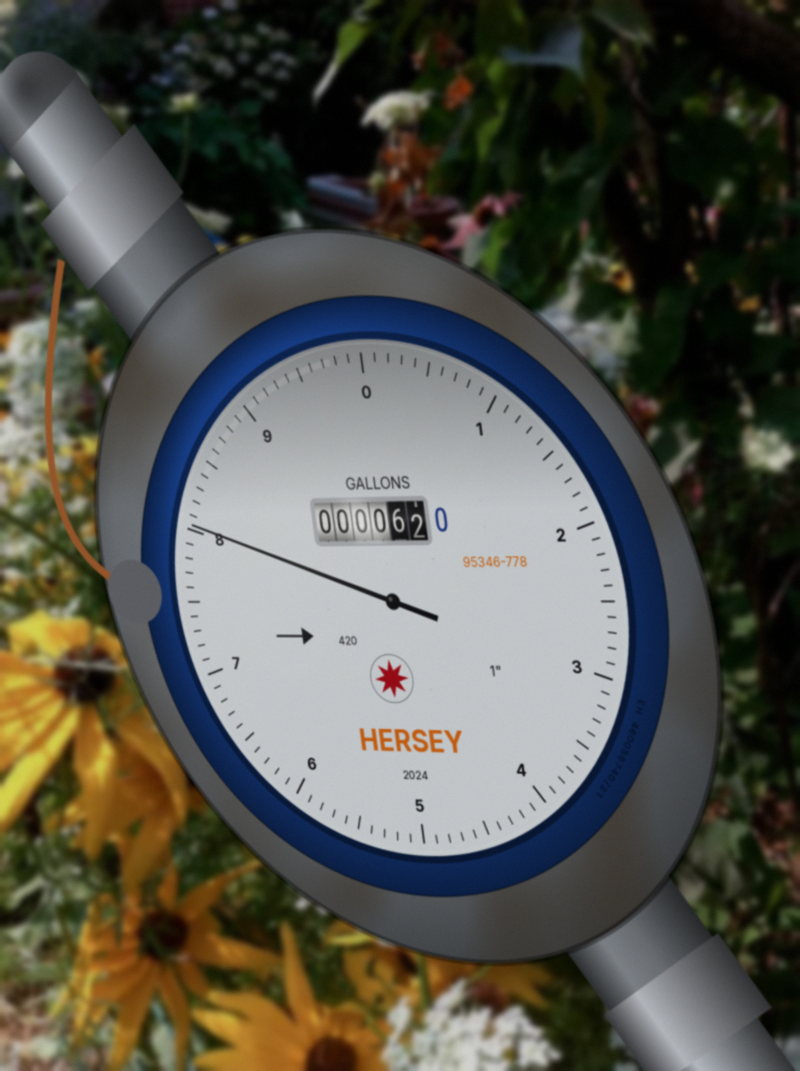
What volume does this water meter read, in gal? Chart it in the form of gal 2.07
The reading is gal 618.0
